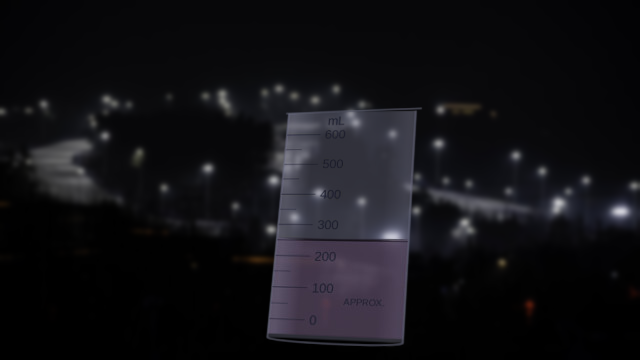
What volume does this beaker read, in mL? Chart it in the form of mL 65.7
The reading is mL 250
